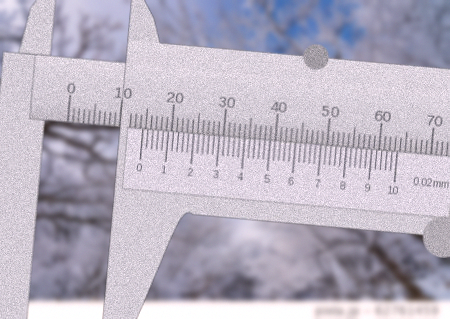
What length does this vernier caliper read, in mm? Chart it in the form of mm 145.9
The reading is mm 14.5
